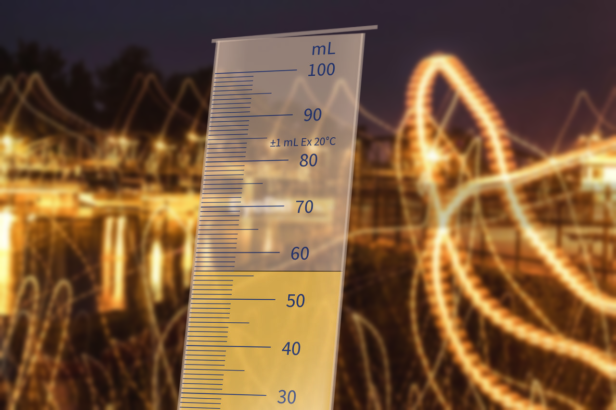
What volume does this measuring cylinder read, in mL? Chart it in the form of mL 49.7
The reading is mL 56
